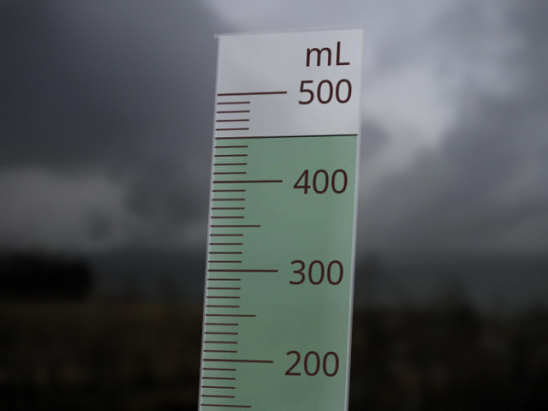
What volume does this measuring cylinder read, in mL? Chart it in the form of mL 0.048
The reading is mL 450
